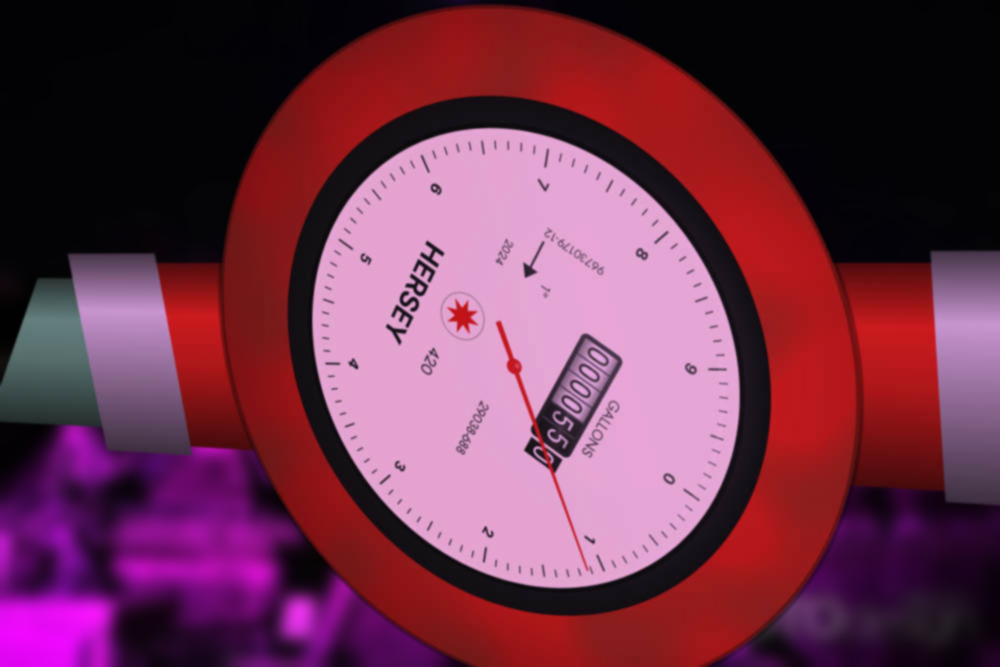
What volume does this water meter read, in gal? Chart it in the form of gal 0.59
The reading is gal 551.1
